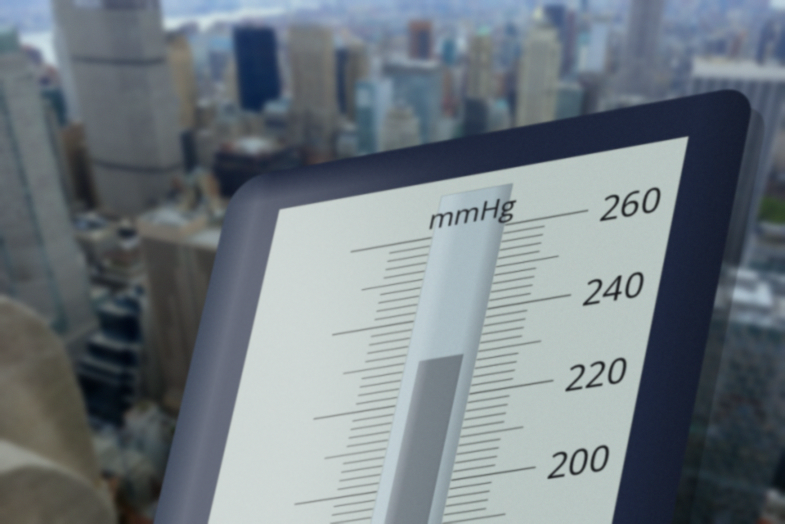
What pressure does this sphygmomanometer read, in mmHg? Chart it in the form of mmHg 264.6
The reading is mmHg 230
